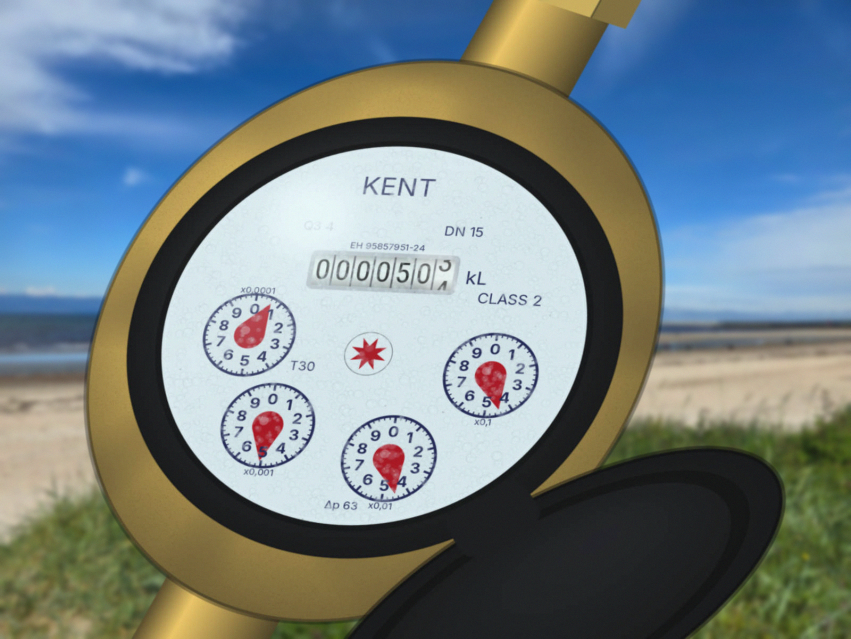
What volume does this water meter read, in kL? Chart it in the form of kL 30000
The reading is kL 503.4450
